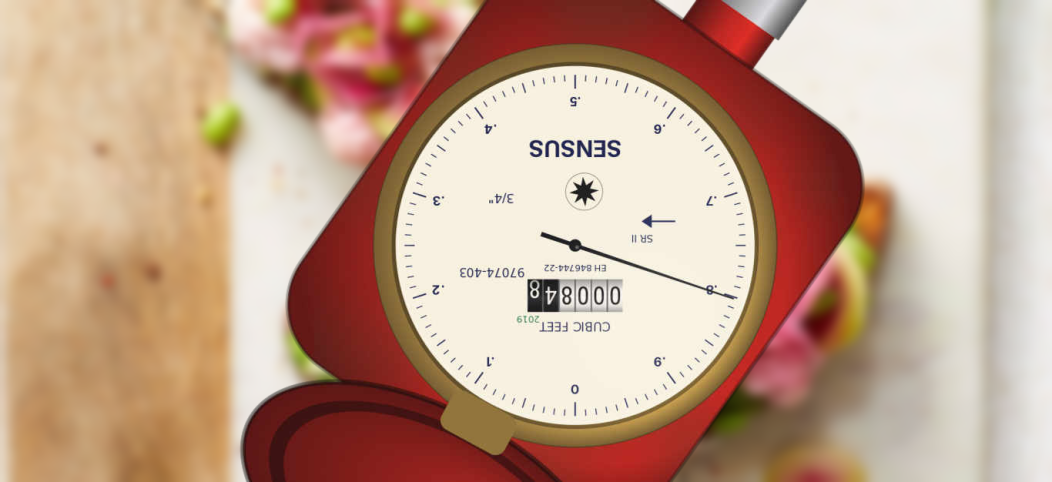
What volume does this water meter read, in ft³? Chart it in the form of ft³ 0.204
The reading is ft³ 847.80
